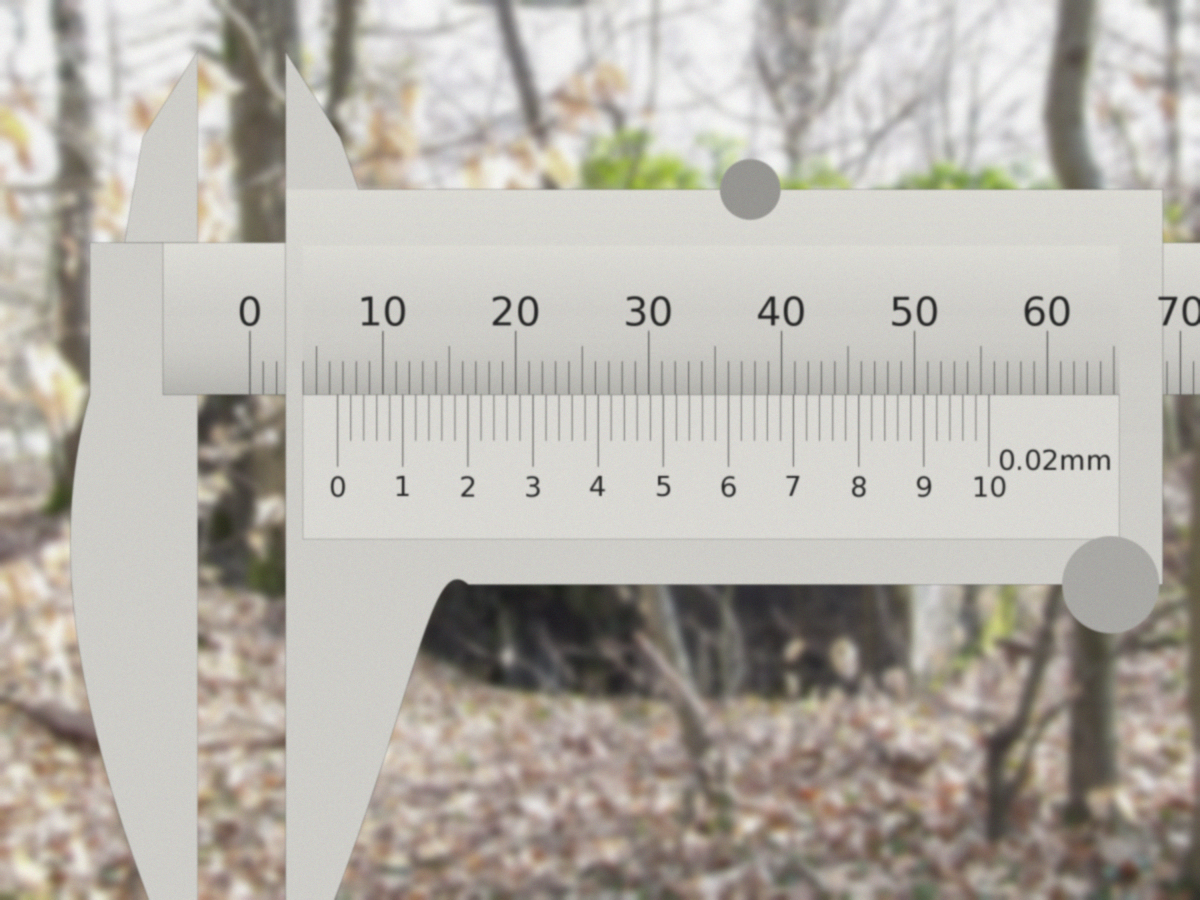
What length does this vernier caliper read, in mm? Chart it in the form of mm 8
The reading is mm 6.6
